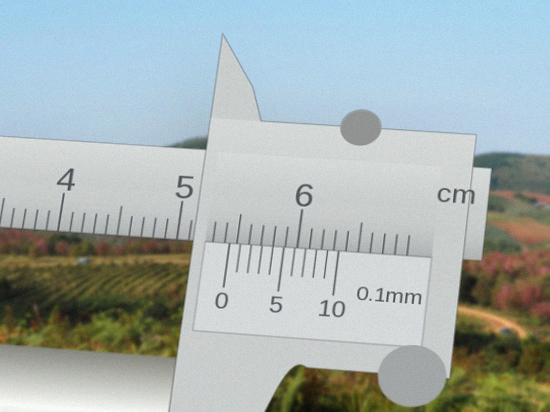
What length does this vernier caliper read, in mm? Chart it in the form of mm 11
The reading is mm 54.4
